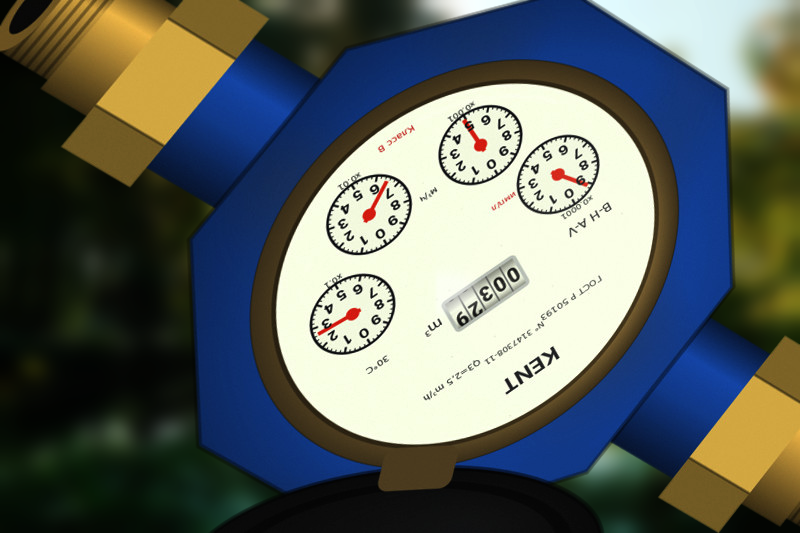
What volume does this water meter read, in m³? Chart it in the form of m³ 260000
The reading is m³ 329.2649
